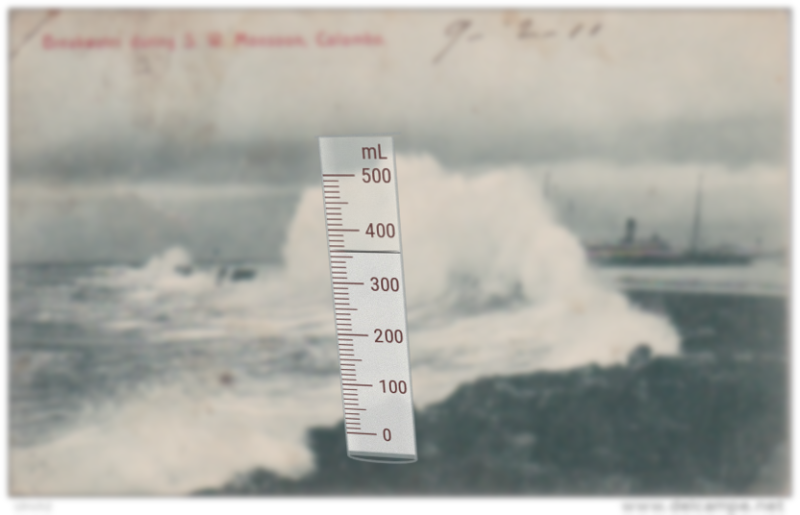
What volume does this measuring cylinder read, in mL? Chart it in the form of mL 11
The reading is mL 360
